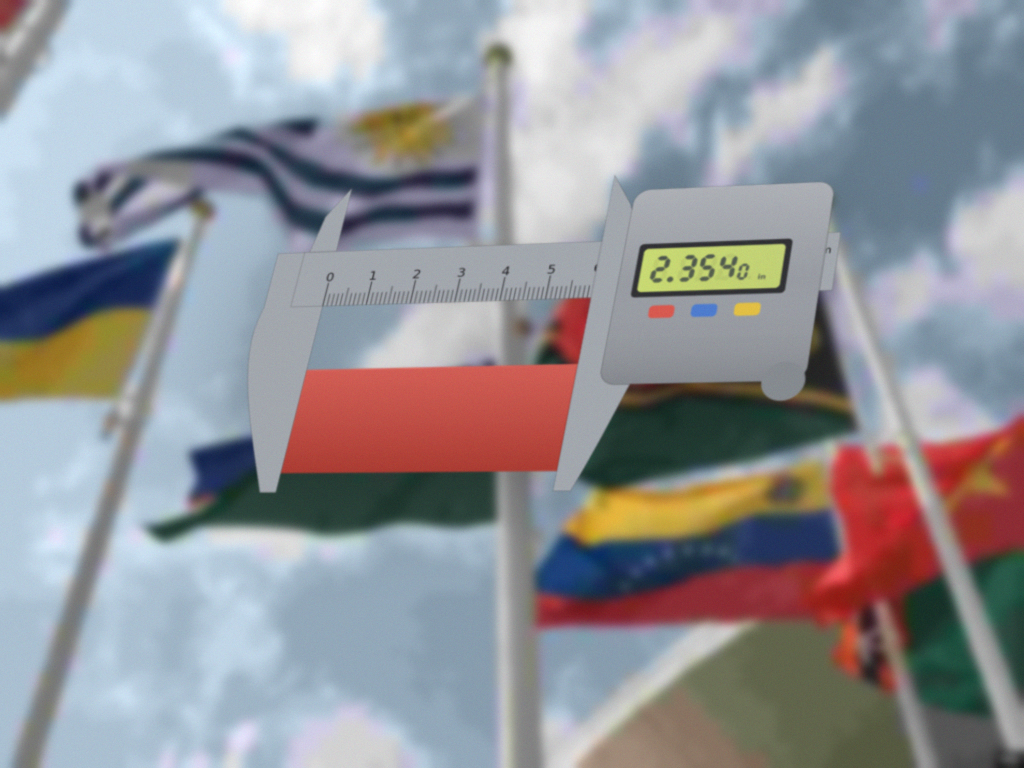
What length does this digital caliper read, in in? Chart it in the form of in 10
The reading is in 2.3540
